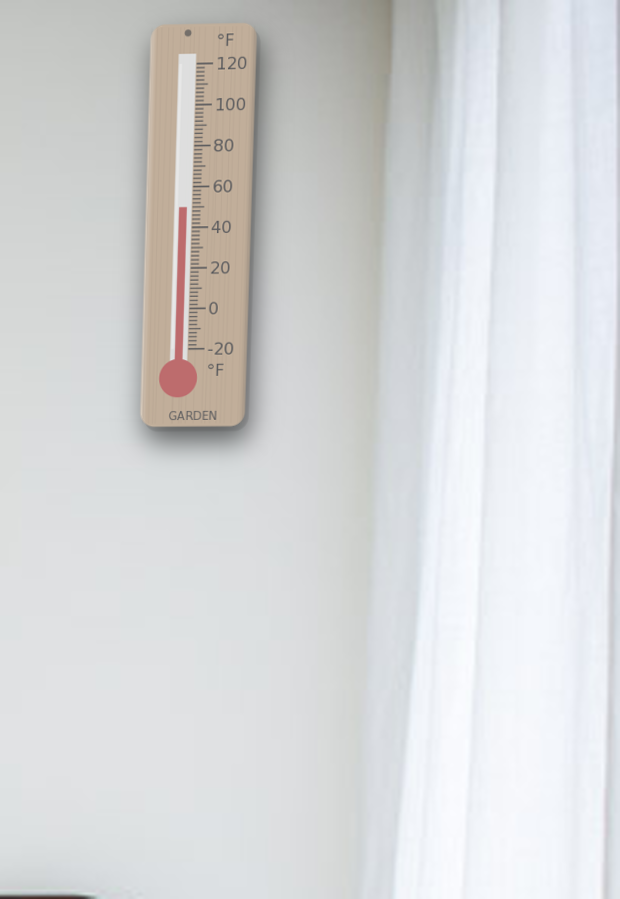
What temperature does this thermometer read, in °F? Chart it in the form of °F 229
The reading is °F 50
